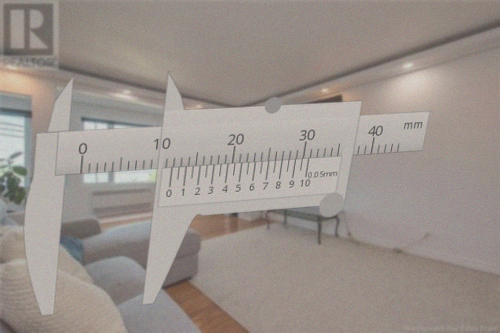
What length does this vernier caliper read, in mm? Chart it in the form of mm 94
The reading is mm 11.8
